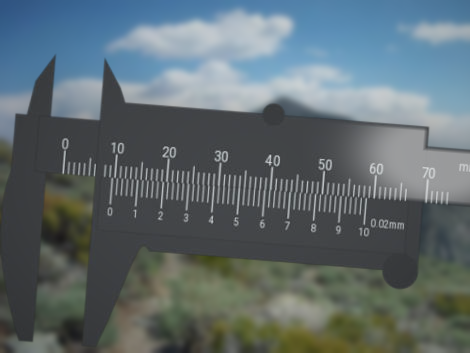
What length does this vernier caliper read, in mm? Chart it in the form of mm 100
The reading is mm 9.5
